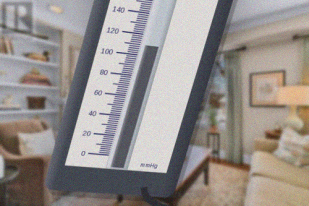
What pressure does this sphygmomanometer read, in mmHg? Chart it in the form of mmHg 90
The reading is mmHg 110
